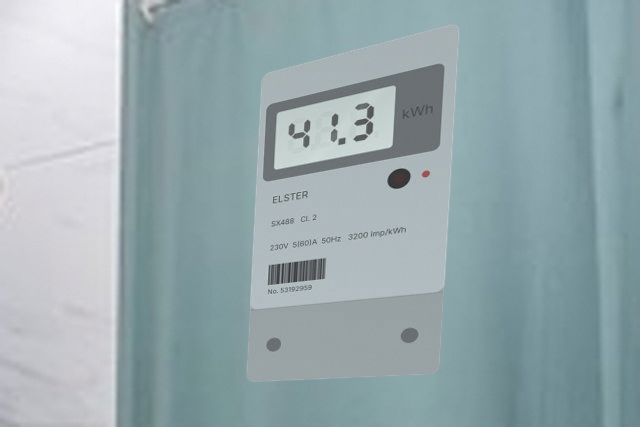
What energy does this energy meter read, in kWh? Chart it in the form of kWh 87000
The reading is kWh 41.3
